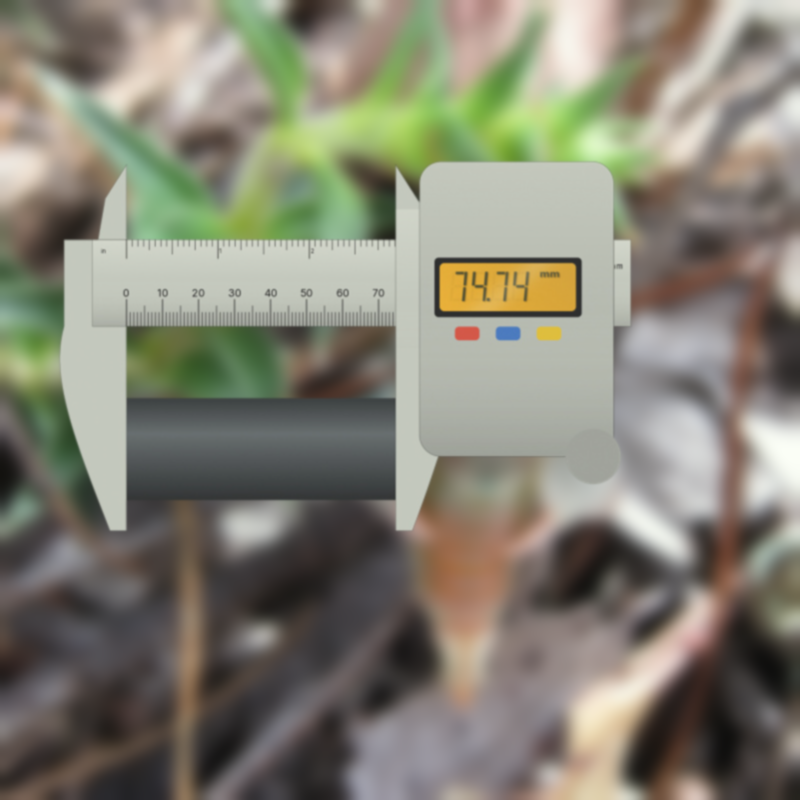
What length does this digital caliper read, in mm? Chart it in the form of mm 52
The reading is mm 74.74
